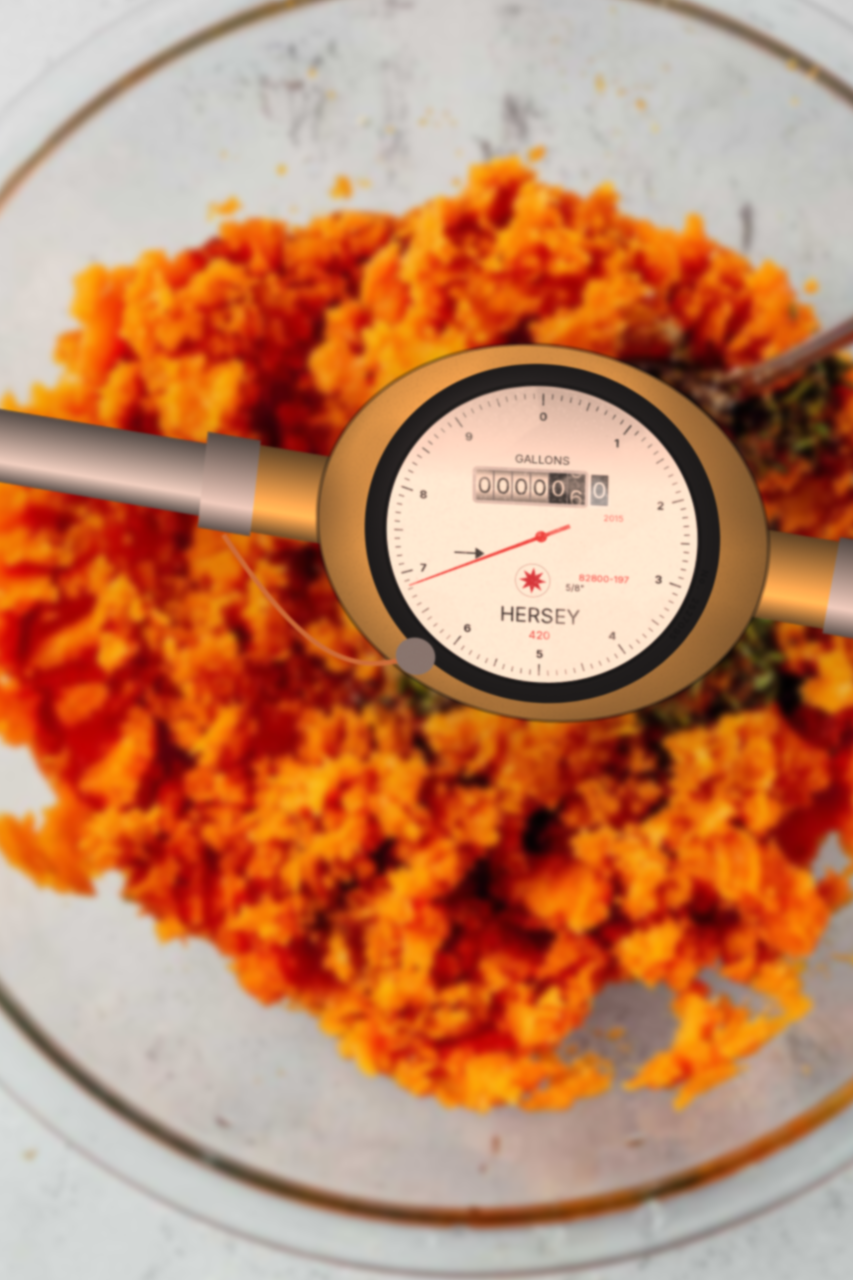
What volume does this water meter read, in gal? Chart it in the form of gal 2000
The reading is gal 56.8
